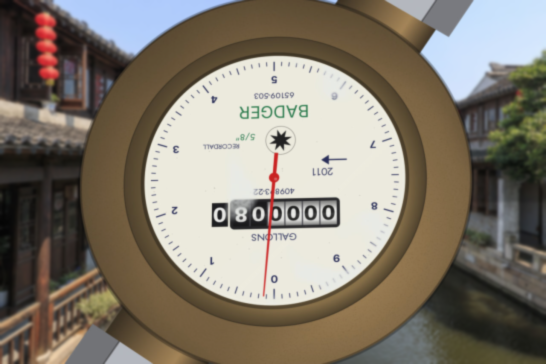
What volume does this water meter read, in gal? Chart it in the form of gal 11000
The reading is gal 80.1
